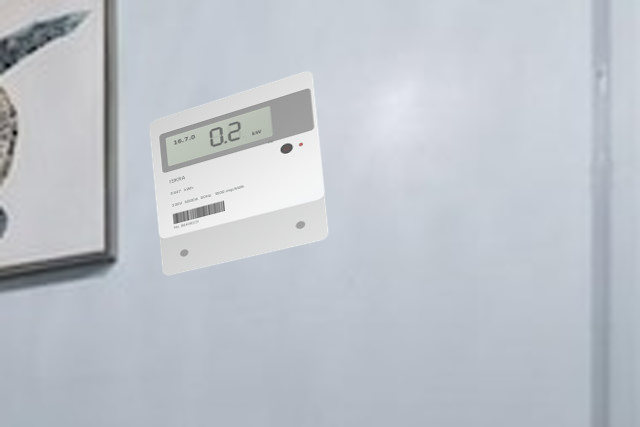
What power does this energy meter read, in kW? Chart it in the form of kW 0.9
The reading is kW 0.2
